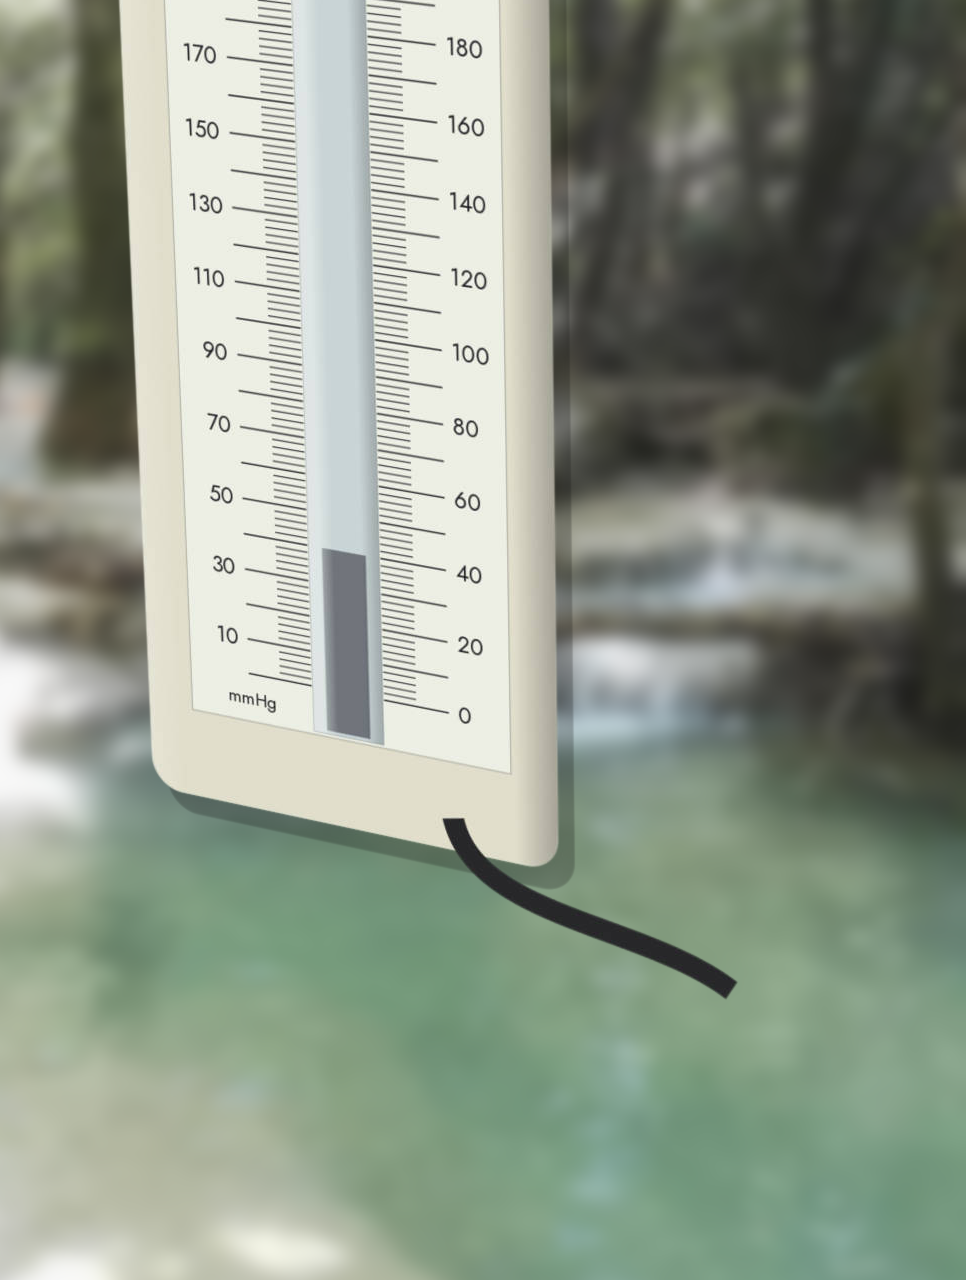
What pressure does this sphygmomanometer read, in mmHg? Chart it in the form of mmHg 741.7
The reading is mmHg 40
